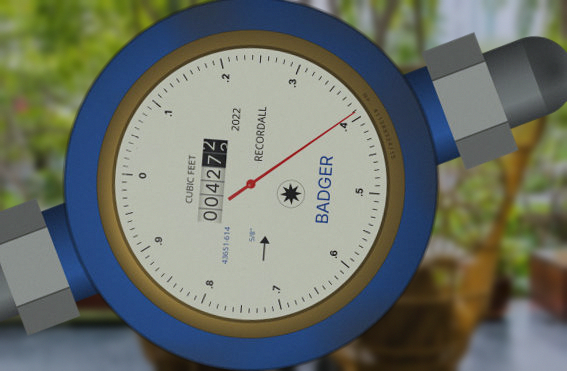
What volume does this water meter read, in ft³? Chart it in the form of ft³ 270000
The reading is ft³ 4272.39
